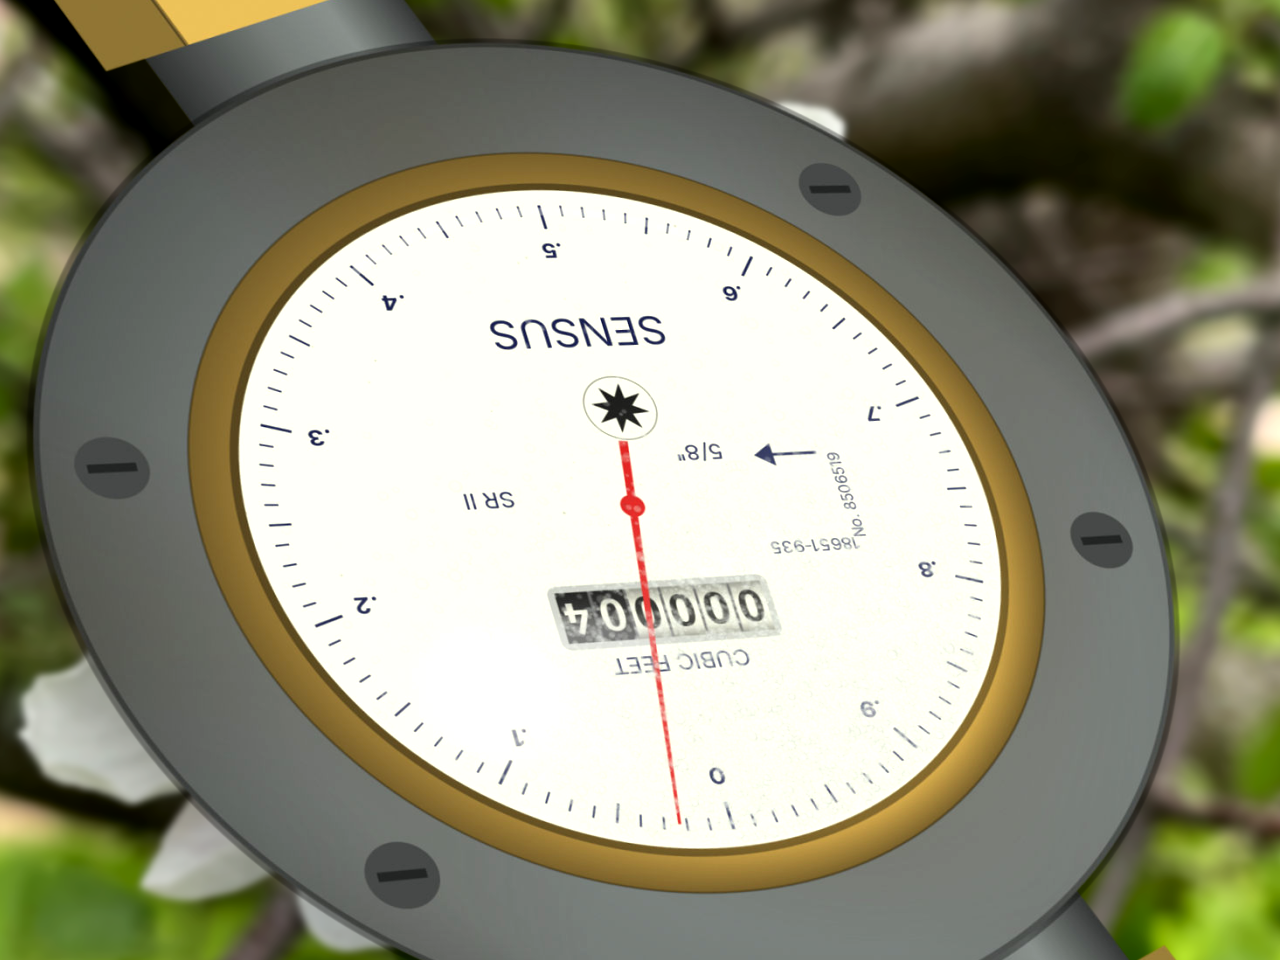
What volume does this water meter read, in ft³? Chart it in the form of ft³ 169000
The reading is ft³ 4.02
